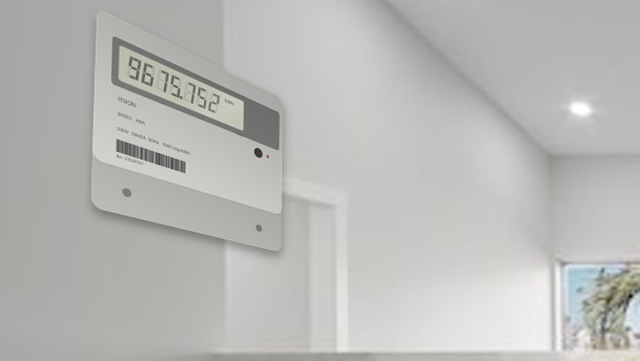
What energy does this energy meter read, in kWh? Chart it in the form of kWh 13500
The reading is kWh 9675.752
